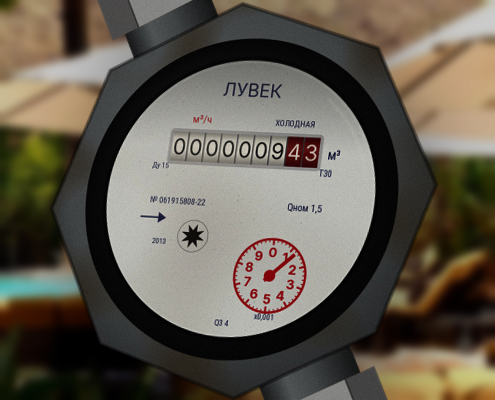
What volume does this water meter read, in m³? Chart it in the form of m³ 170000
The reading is m³ 9.431
